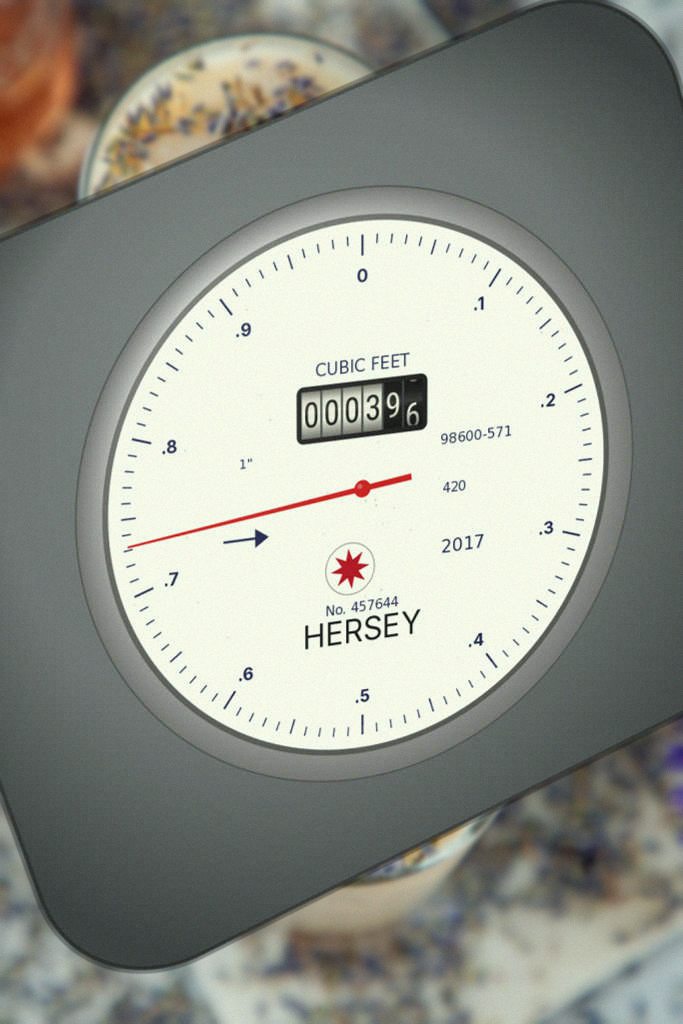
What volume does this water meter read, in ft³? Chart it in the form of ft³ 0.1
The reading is ft³ 395.73
